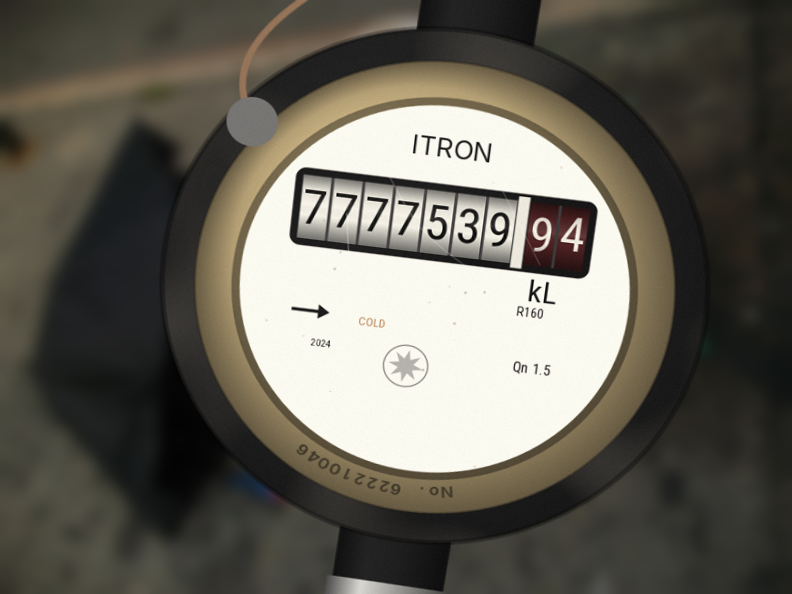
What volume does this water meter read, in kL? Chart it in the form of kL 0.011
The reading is kL 7777539.94
